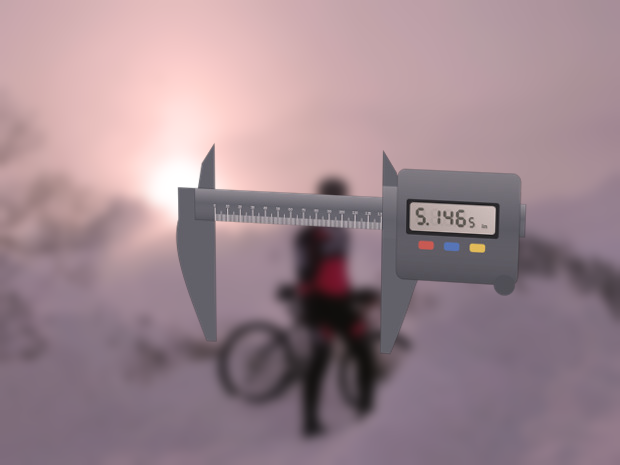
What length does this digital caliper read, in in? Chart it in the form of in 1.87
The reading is in 5.1465
